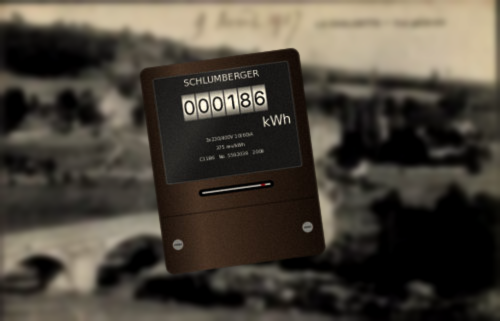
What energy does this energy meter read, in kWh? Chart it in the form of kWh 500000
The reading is kWh 186
